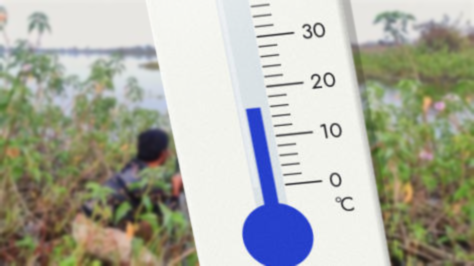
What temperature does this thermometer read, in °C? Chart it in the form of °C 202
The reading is °C 16
